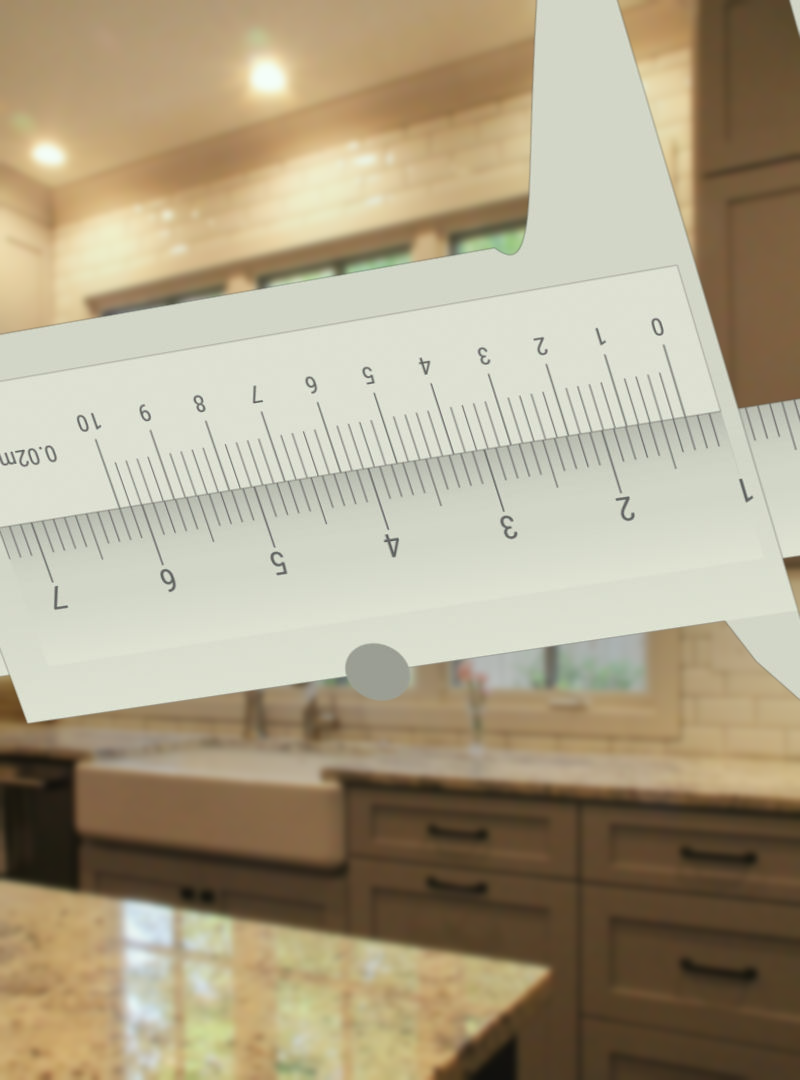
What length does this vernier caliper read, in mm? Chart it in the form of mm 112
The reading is mm 13.0
